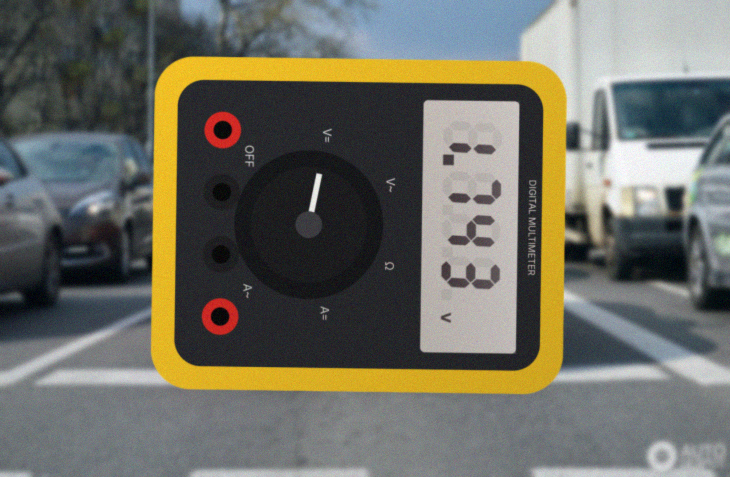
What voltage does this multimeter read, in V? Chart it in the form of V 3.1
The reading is V 1.743
